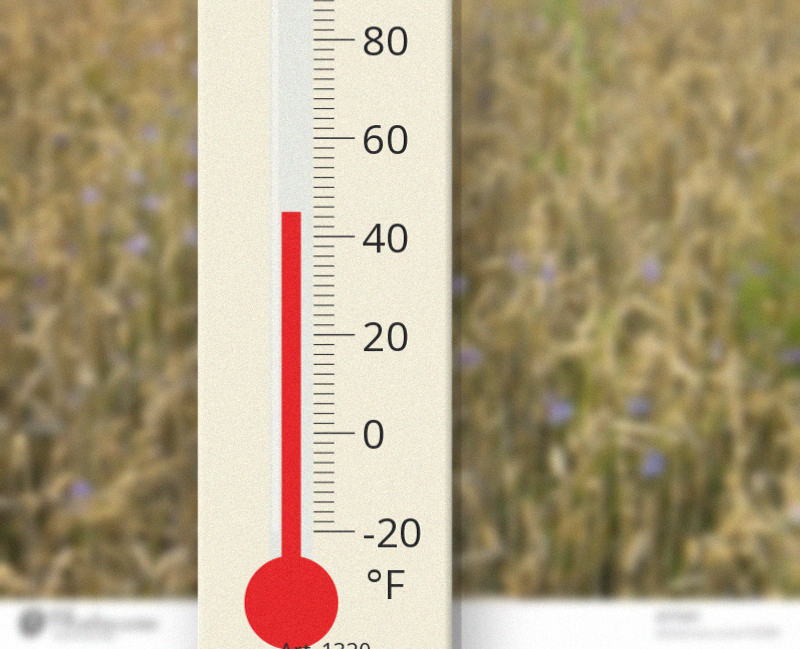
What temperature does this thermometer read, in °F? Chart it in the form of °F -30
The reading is °F 45
